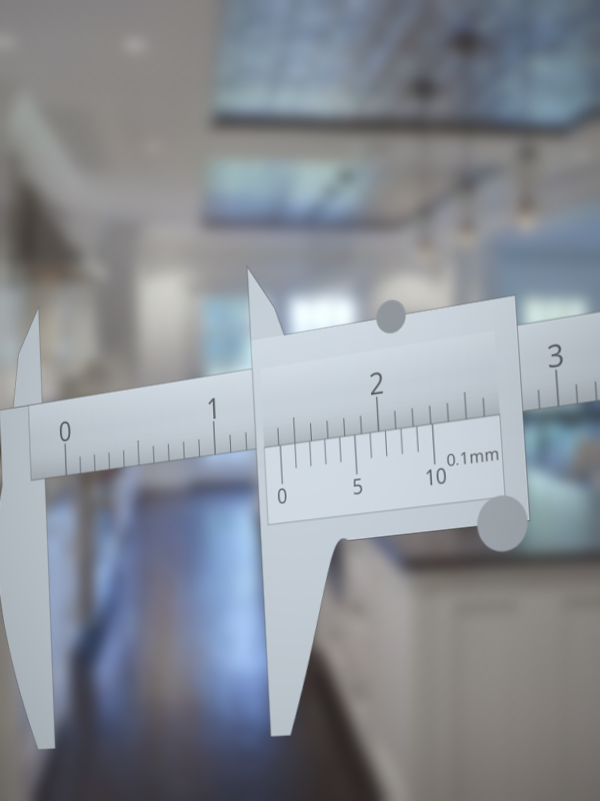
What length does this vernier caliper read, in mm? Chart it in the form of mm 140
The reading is mm 14.1
